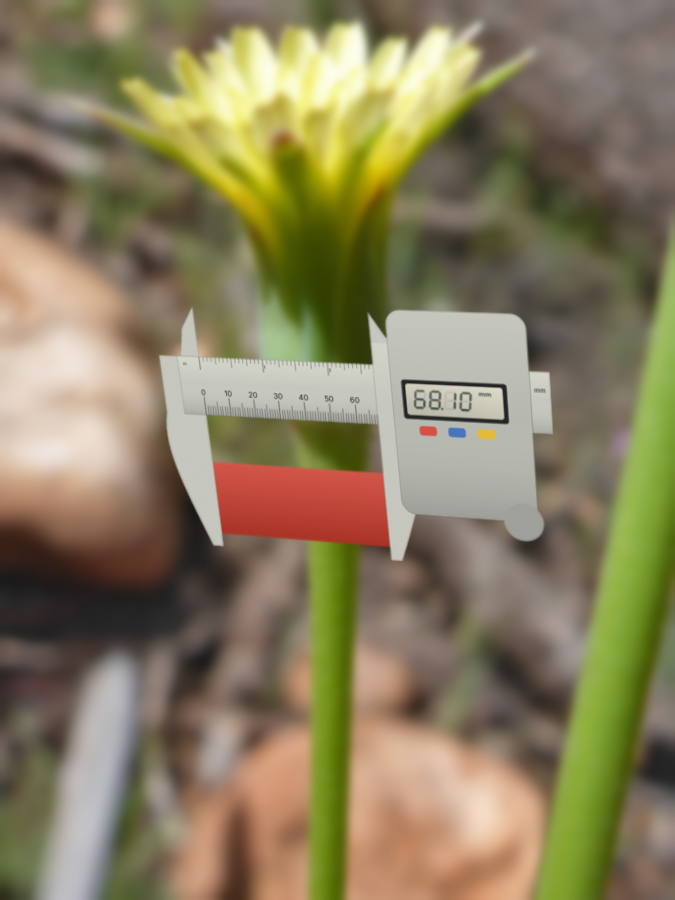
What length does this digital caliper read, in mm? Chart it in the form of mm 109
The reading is mm 68.10
